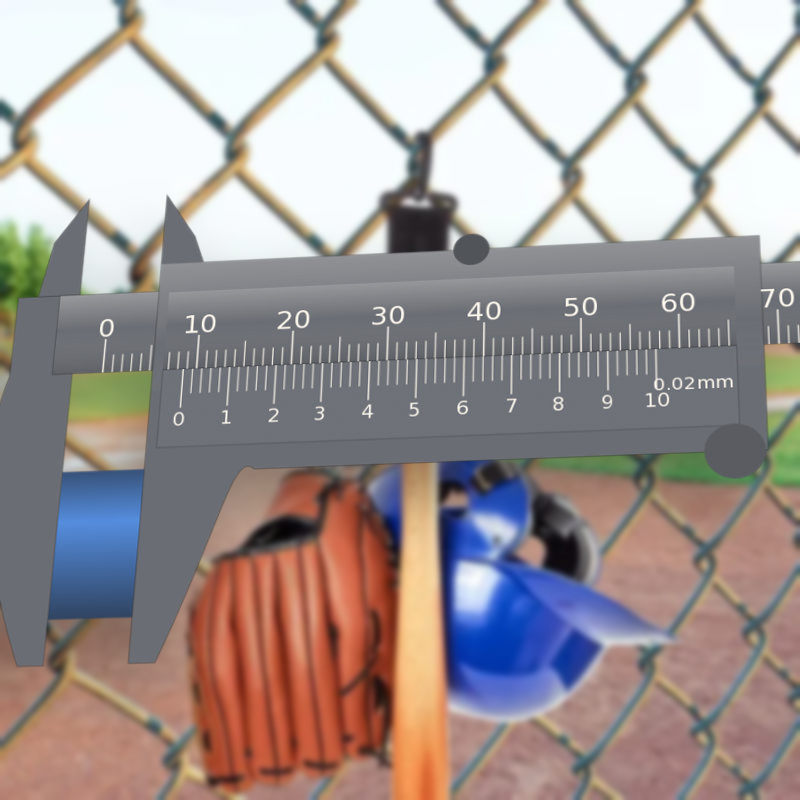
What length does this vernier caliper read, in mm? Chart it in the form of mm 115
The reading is mm 8.6
